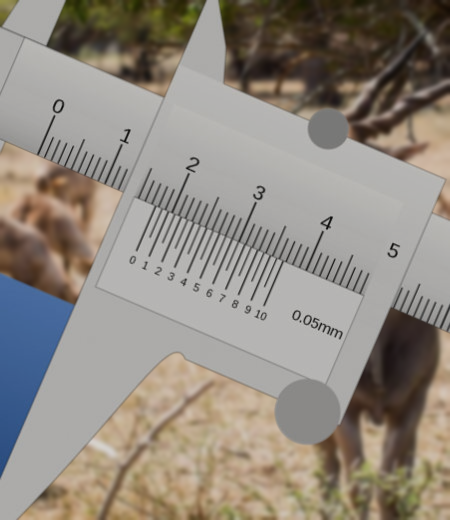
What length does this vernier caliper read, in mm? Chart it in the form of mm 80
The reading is mm 17.6
